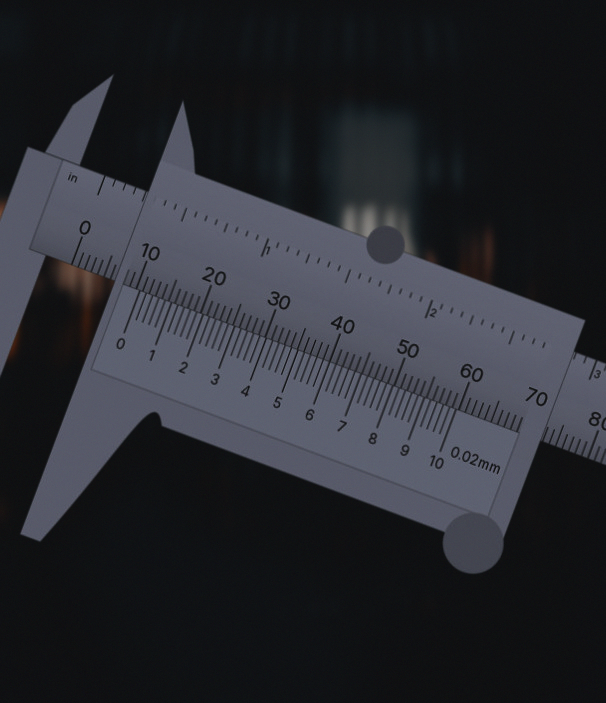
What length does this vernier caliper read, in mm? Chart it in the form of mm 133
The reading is mm 10.6
